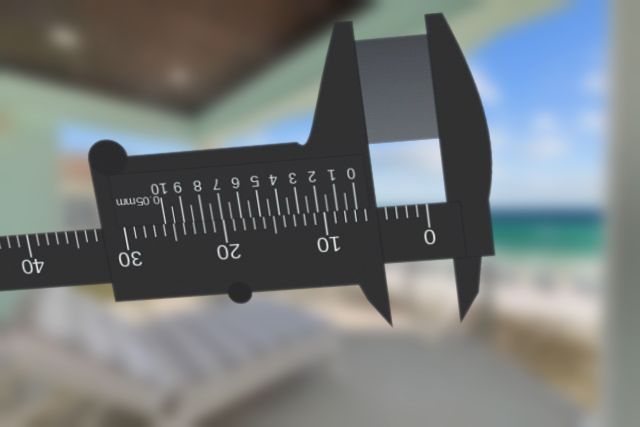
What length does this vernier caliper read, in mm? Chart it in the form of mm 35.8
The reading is mm 6.8
